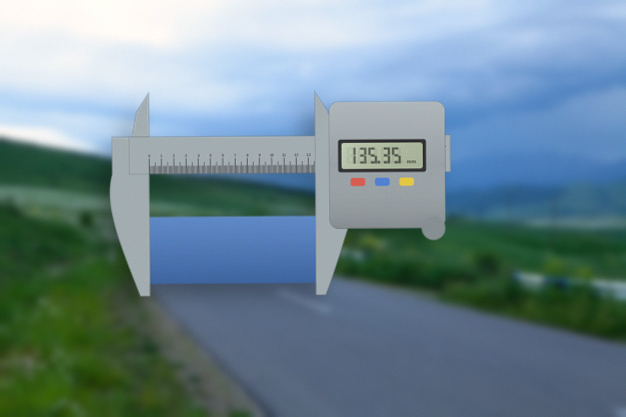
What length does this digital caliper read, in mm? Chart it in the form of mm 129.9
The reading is mm 135.35
